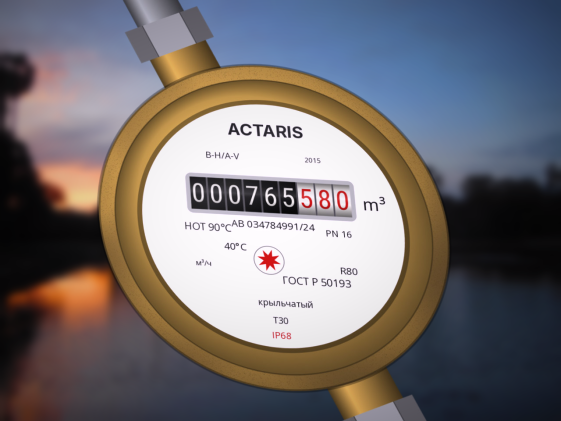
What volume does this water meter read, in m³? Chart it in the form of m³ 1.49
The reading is m³ 765.580
